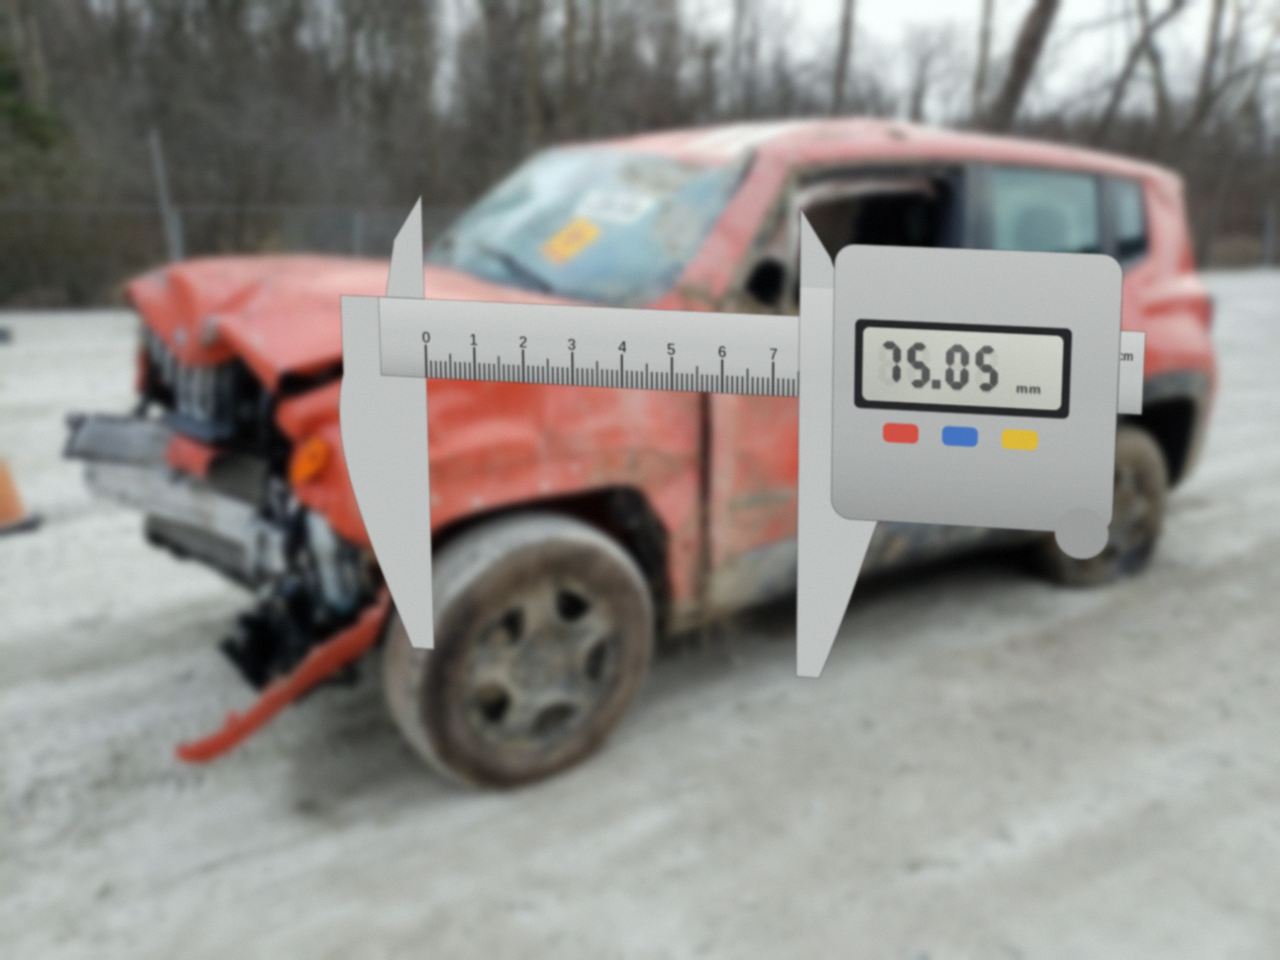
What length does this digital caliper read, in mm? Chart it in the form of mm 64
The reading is mm 75.05
